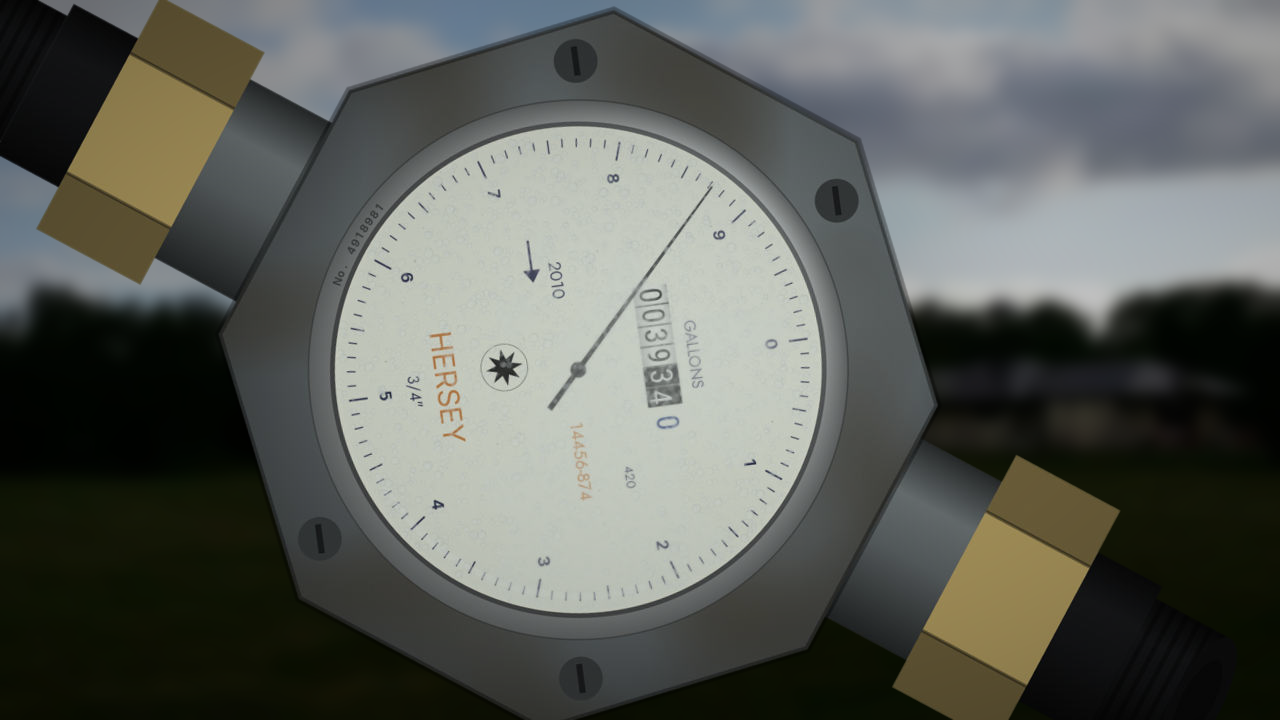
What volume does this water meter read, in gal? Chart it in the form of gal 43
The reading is gal 39338.7
